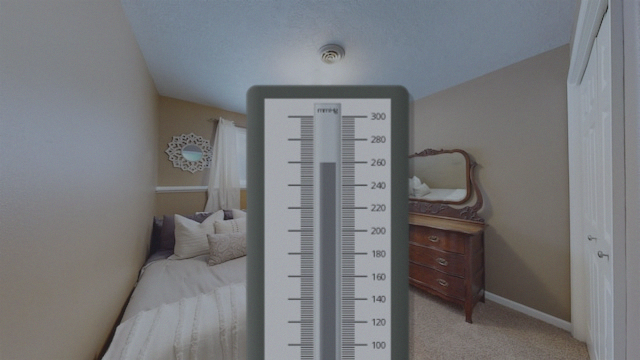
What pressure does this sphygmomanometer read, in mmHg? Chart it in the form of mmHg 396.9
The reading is mmHg 260
